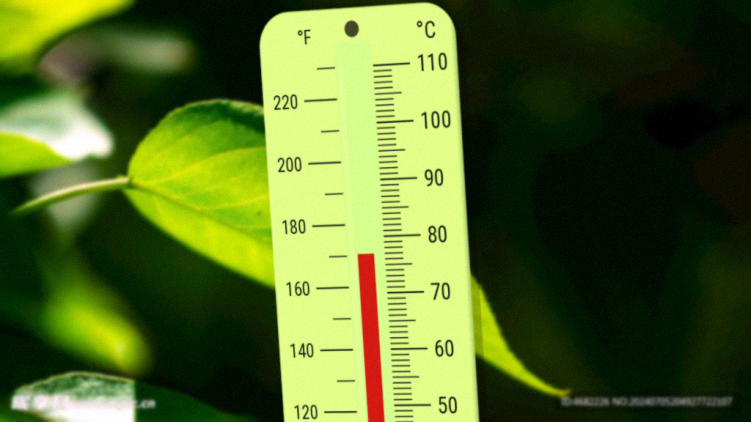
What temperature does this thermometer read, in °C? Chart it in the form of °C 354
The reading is °C 77
